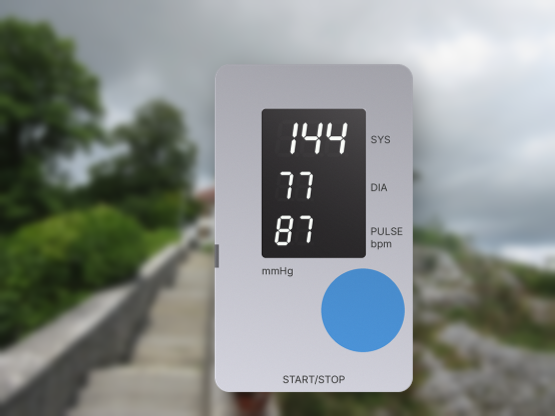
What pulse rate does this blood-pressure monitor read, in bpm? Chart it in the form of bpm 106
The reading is bpm 87
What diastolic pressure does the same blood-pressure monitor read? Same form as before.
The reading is mmHg 77
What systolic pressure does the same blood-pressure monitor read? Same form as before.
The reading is mmHg 144
